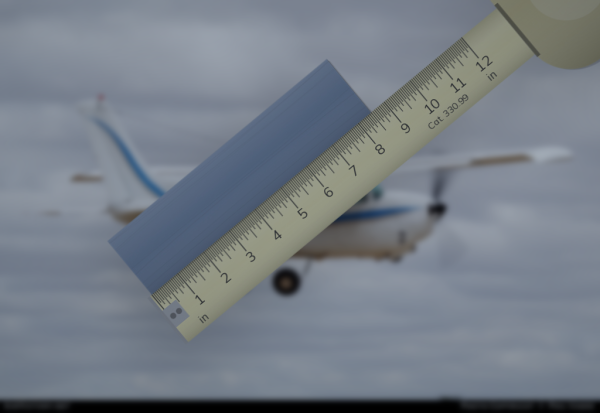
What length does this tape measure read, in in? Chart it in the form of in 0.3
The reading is in 8.5
